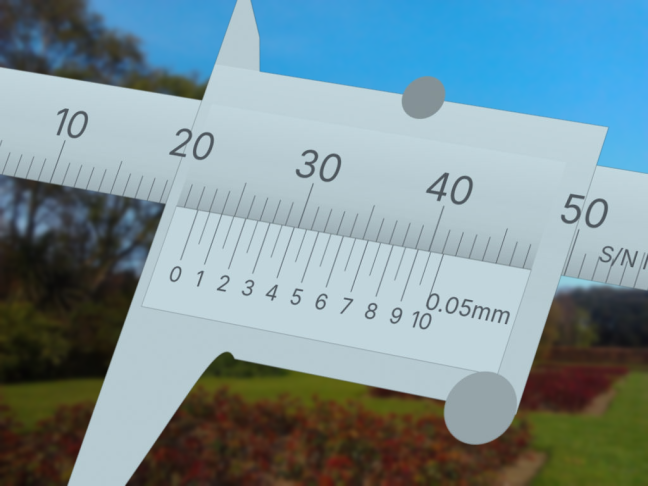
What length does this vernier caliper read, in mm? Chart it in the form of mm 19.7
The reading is mm 22.1
